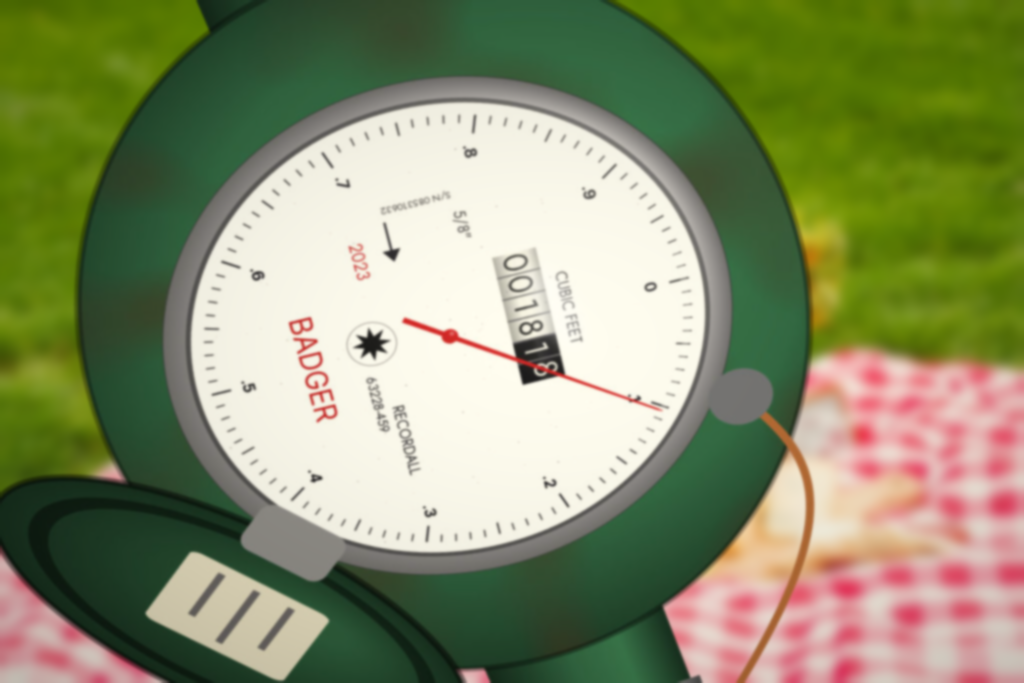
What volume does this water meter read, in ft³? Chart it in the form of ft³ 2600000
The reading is ft³ 1818.10
